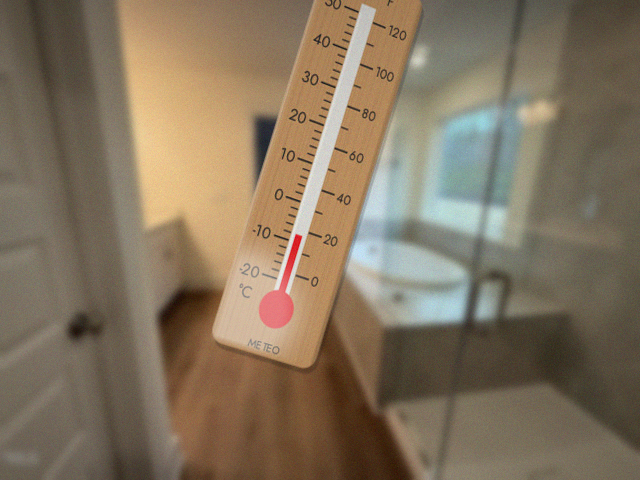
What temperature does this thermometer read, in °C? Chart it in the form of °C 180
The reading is °C -8
